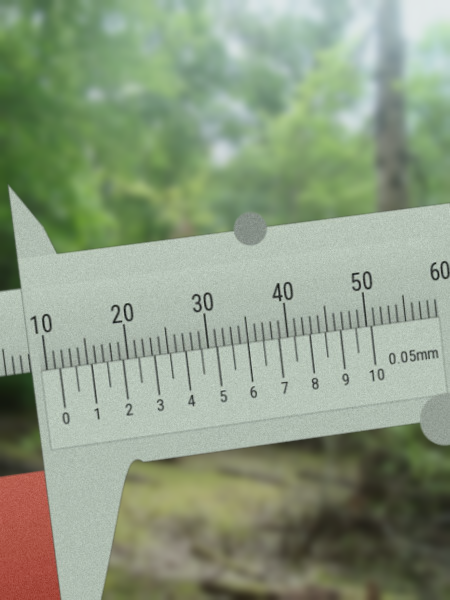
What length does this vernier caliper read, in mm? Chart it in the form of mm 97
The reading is mm 11.6
